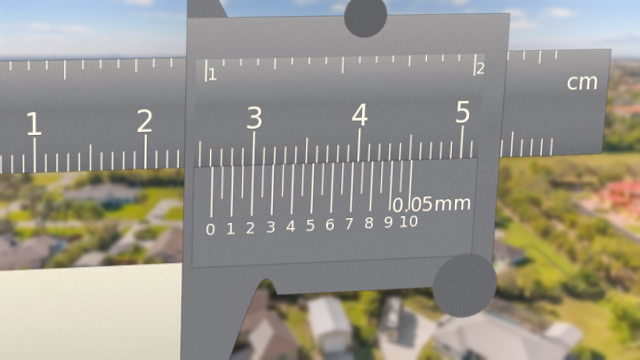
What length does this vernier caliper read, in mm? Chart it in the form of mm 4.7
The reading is mm 26.2
